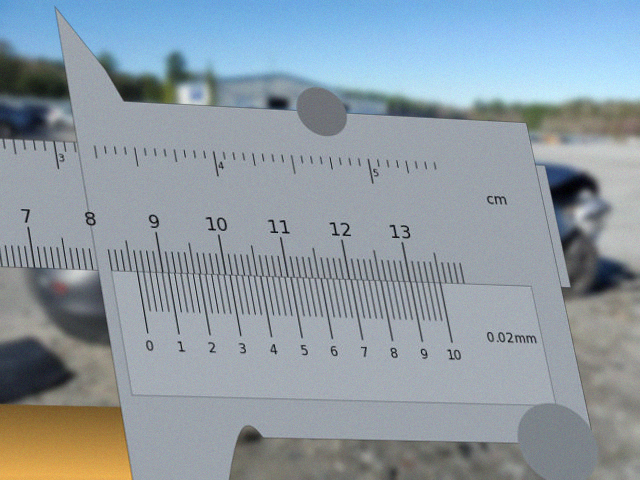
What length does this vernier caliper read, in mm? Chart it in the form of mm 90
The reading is mm 86.0
